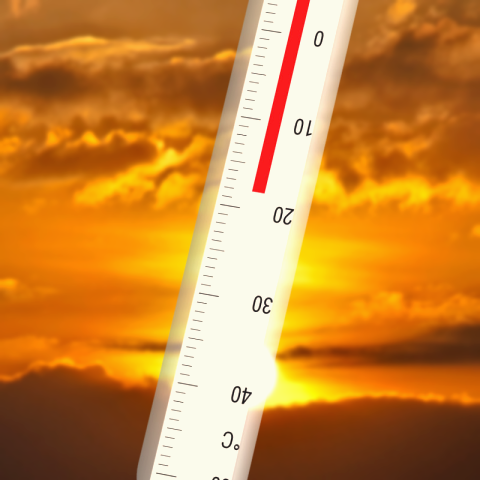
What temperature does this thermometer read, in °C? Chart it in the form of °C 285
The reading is °C 18
